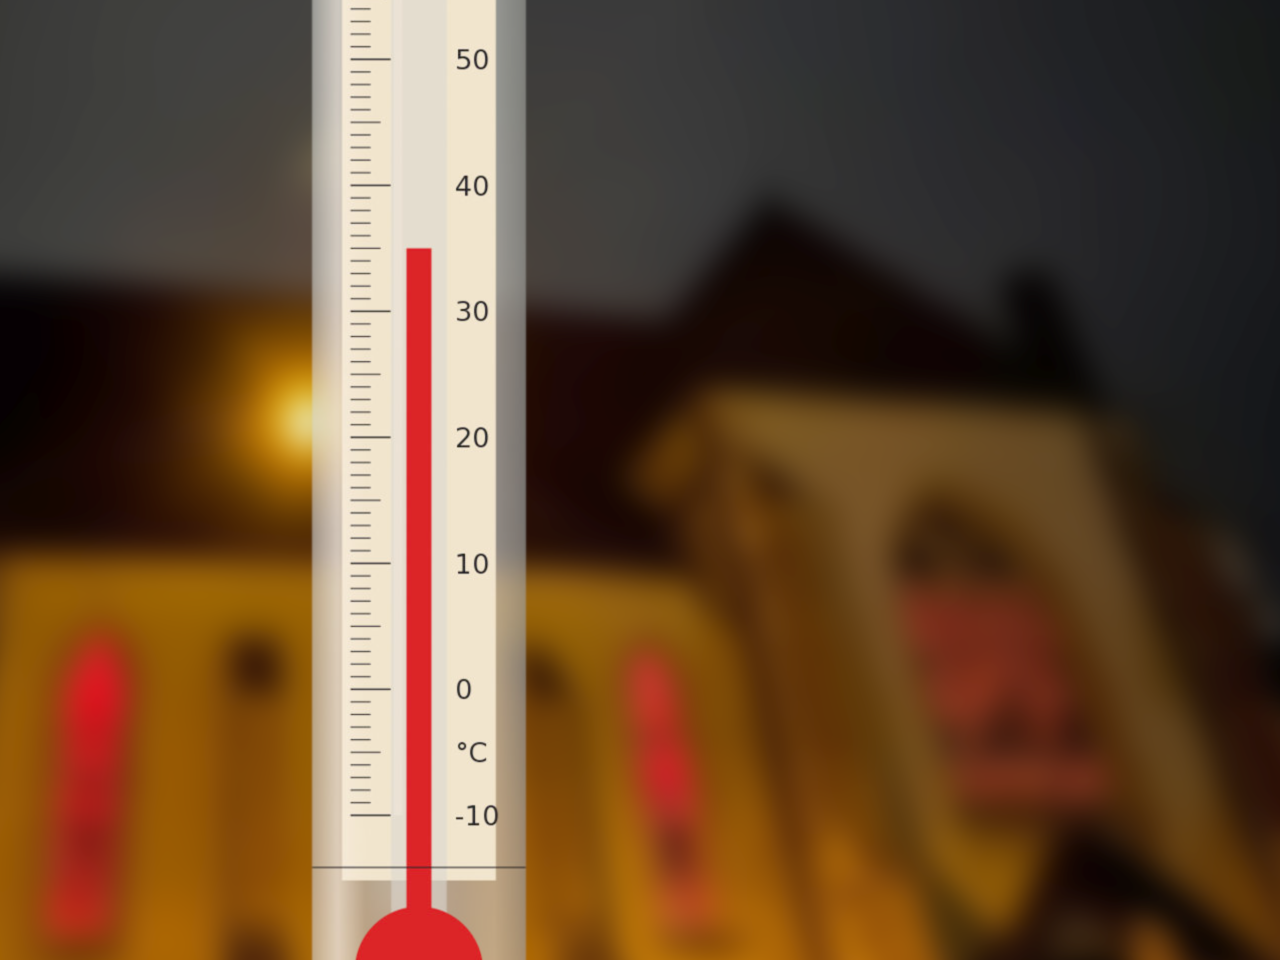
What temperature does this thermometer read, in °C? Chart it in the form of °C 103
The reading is °C 35
